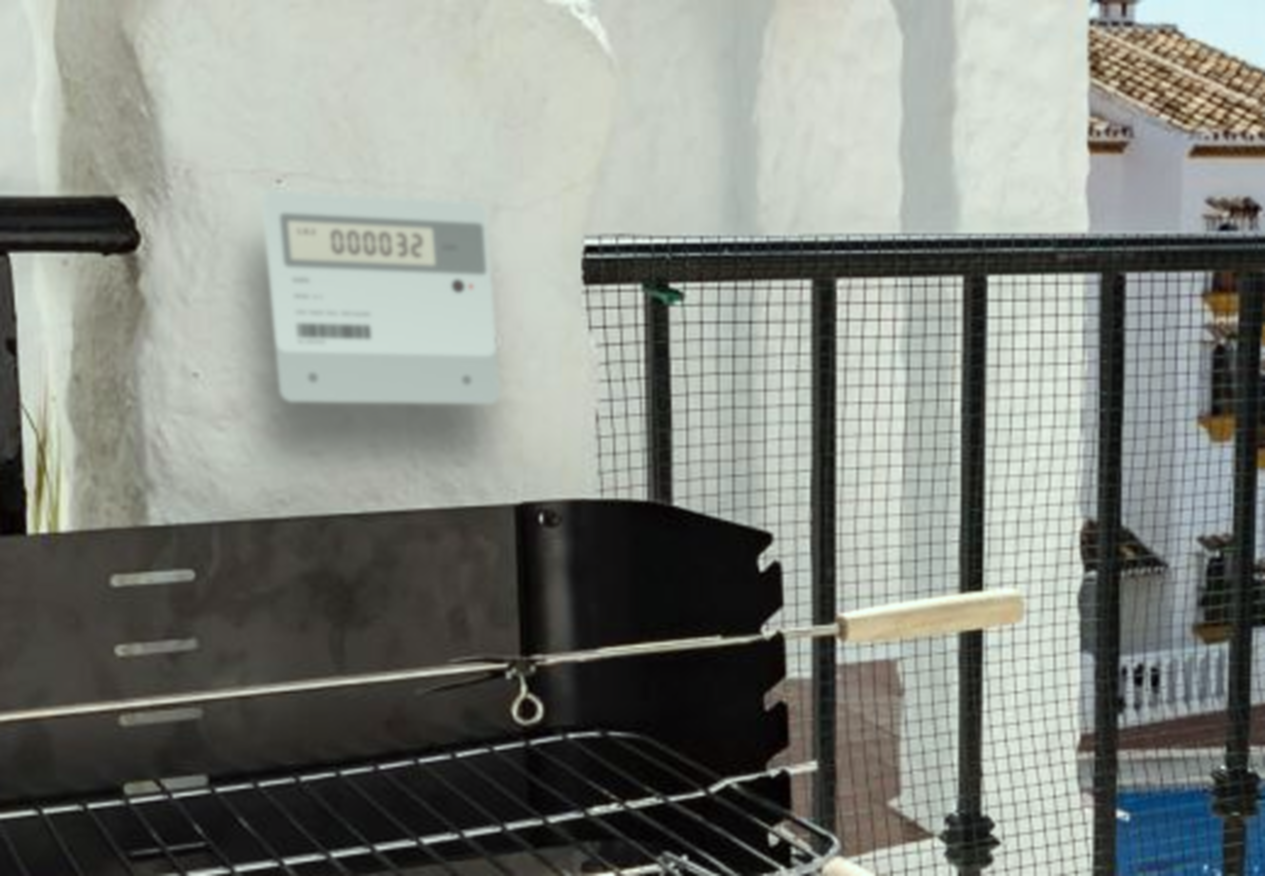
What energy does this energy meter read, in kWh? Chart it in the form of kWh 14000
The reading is kWh 32
